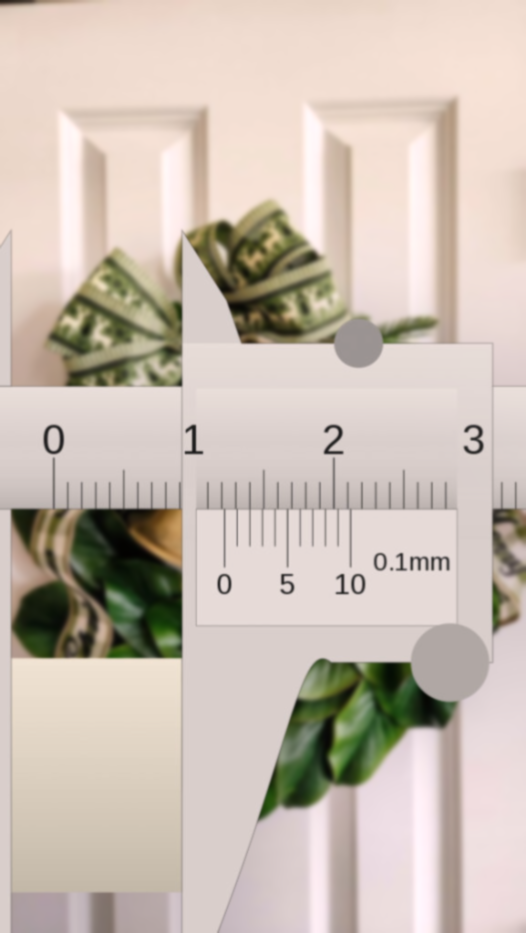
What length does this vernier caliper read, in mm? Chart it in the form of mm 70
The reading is mm 12.2
